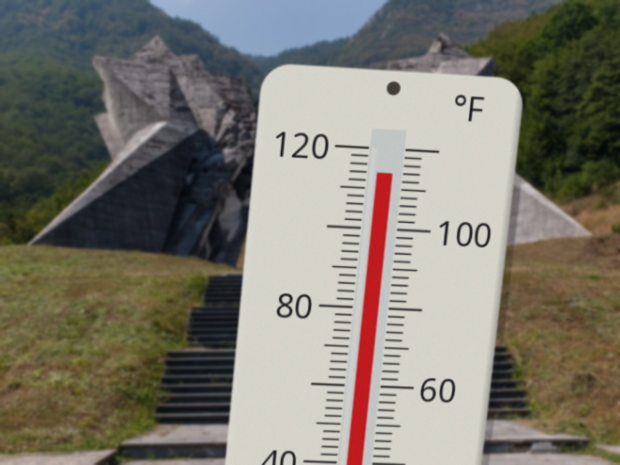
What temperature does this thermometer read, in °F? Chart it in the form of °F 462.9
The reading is °F 114
